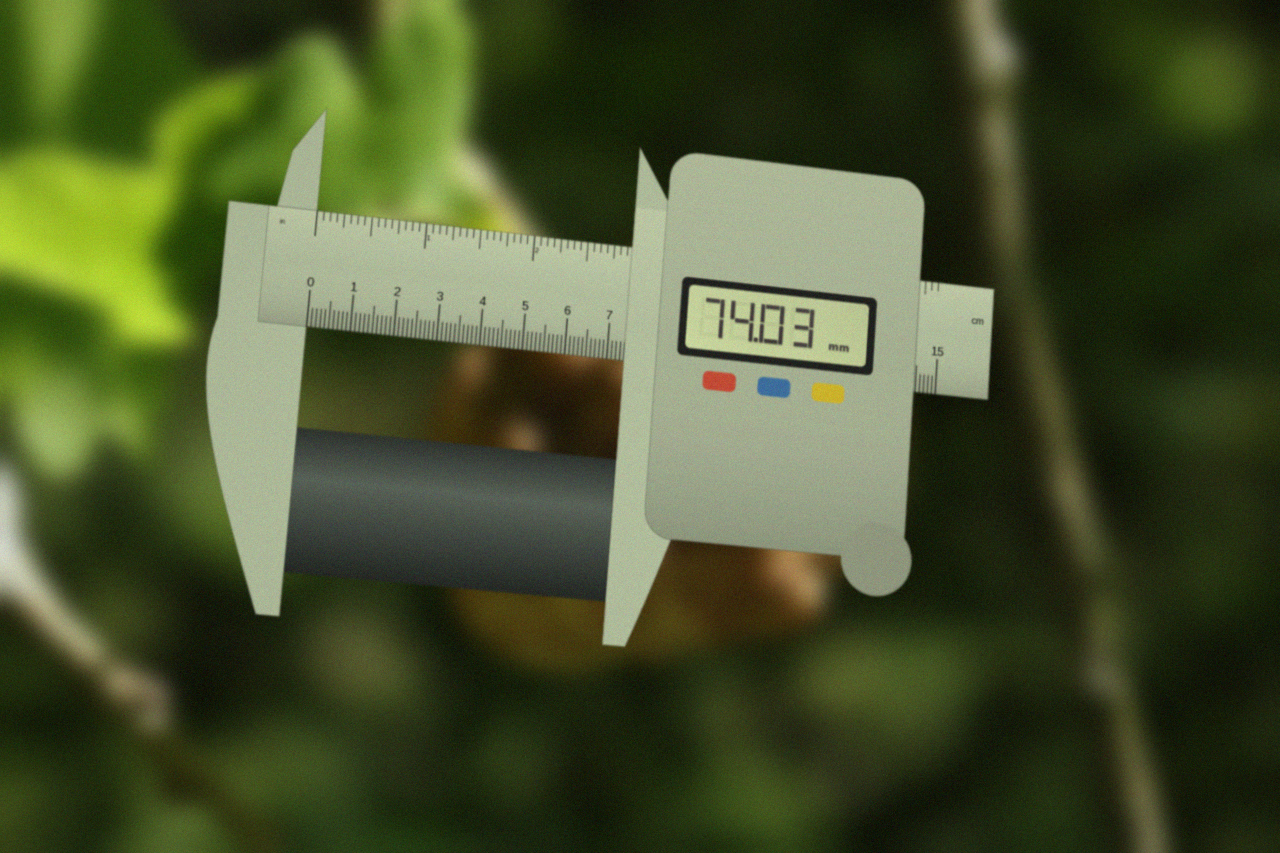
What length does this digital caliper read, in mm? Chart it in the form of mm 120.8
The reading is mm 74.03
